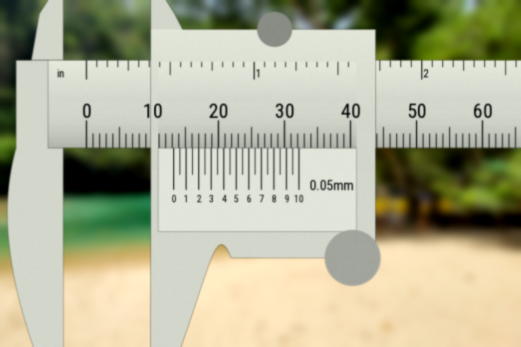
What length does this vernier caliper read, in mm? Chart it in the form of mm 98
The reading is mm 13.2
